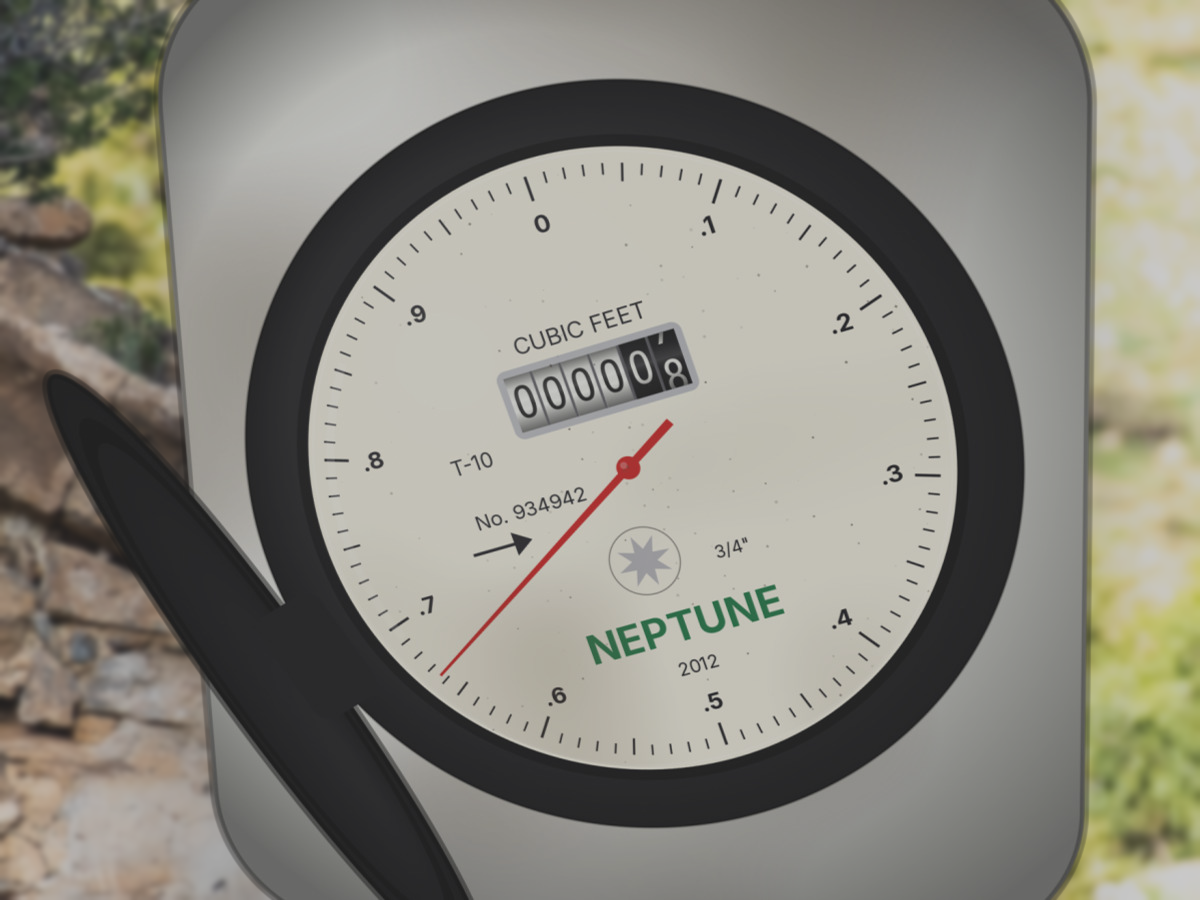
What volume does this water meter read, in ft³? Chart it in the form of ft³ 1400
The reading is ft³ 7.66
